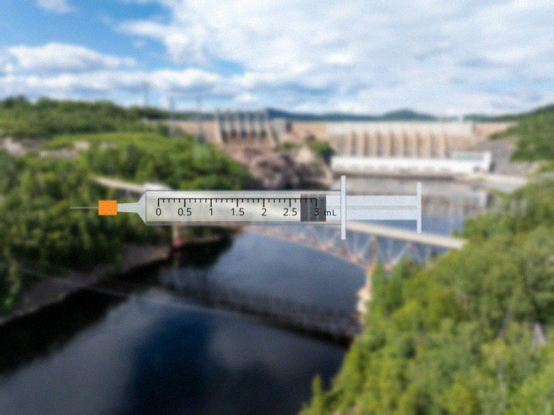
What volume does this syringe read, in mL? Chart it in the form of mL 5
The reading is mL 2.7
